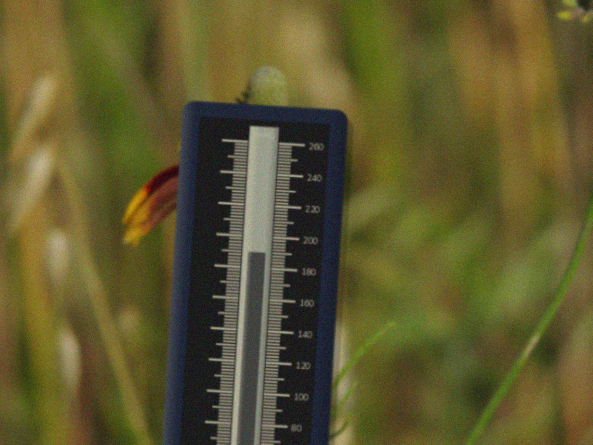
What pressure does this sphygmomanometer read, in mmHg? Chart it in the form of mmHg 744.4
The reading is mmHg 190
